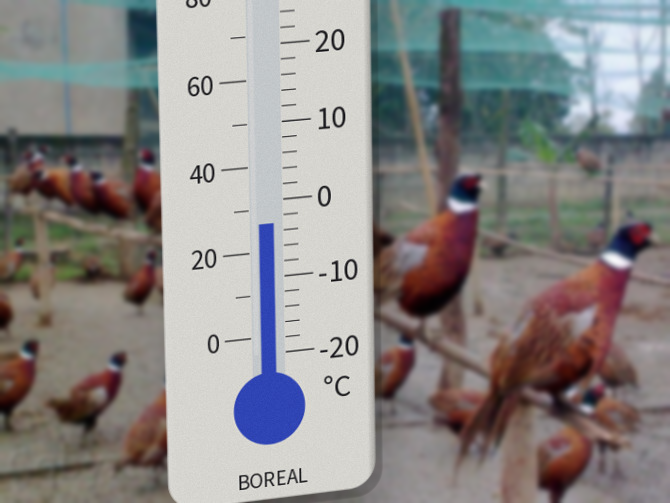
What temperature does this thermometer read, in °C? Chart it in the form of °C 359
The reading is °C -3
